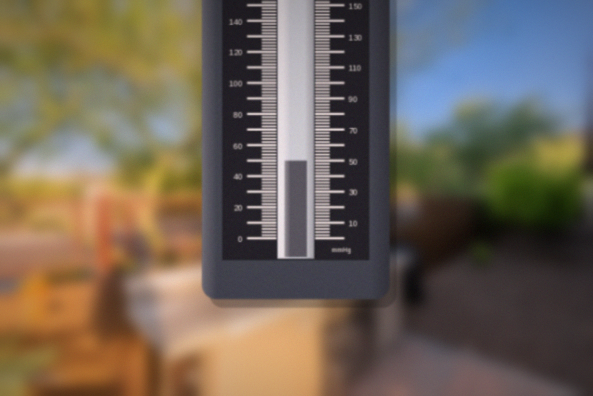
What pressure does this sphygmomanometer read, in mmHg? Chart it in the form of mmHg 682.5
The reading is mmHg 50
